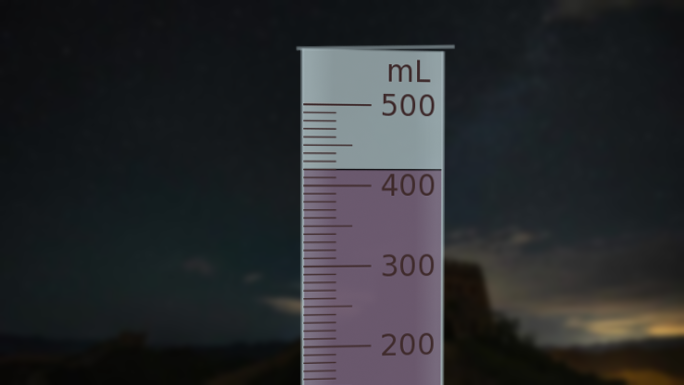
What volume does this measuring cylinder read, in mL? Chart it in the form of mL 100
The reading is mL 420
